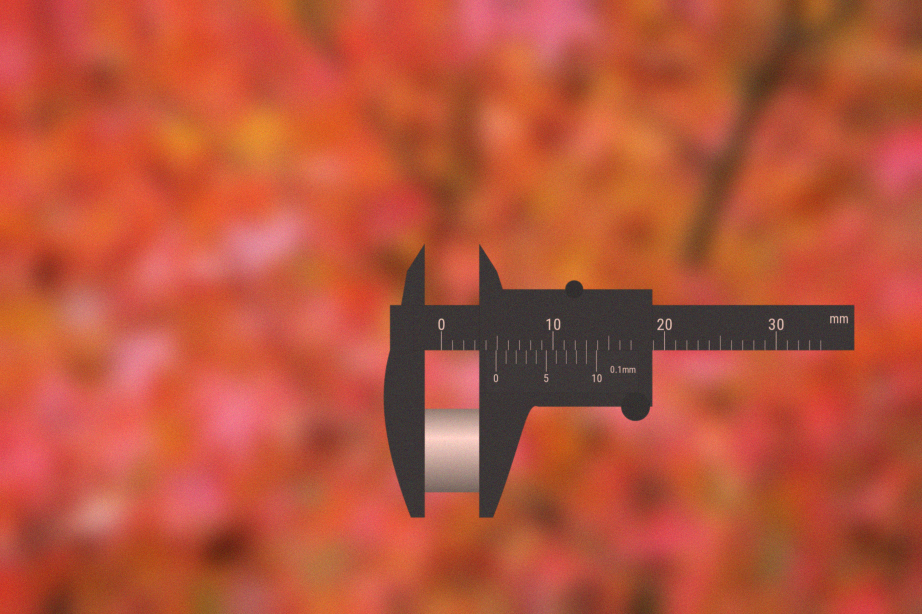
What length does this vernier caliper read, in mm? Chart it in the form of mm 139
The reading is mm 4.9
